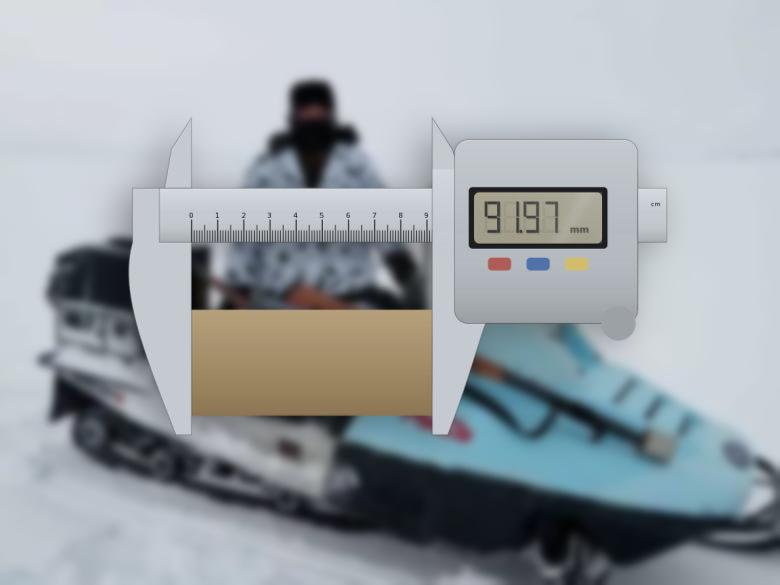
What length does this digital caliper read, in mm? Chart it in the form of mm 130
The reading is mm 91.97
